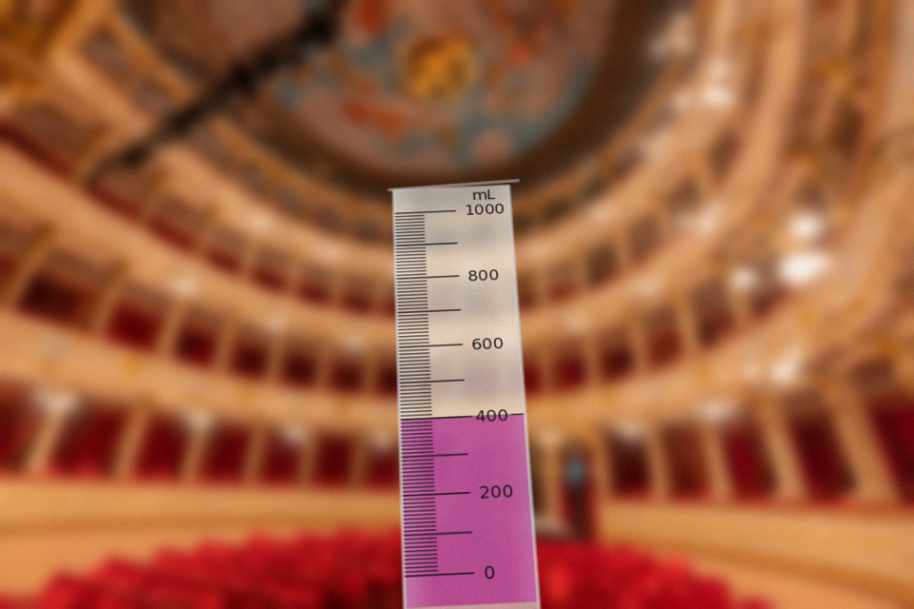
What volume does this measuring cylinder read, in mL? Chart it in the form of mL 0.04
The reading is mL 400
